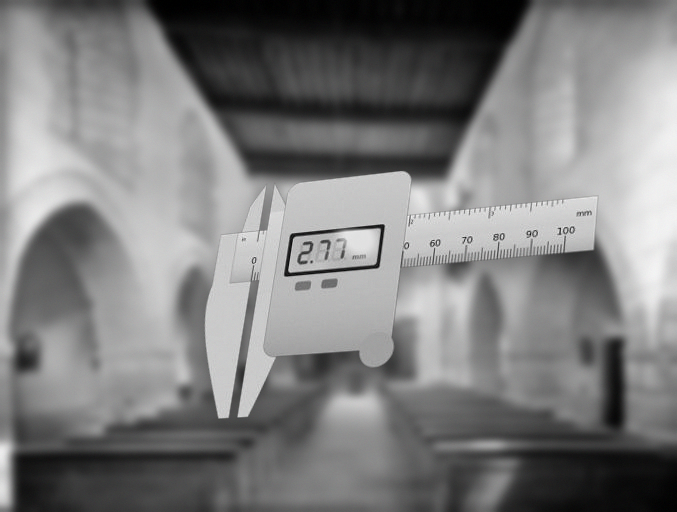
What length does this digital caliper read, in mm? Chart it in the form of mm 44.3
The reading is mm 2.77
